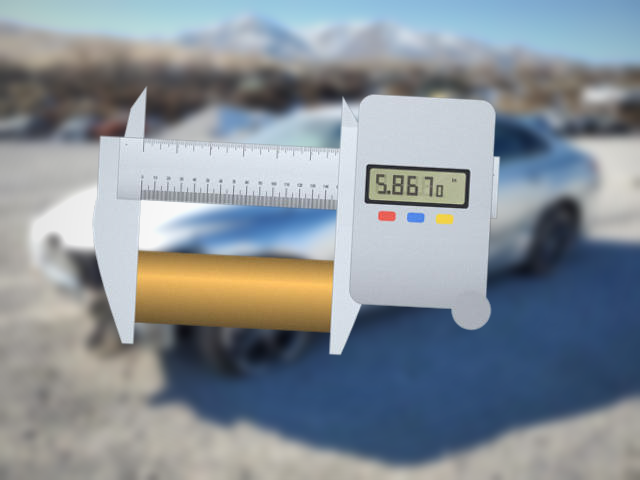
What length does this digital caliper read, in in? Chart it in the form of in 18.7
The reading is in 5.8670
